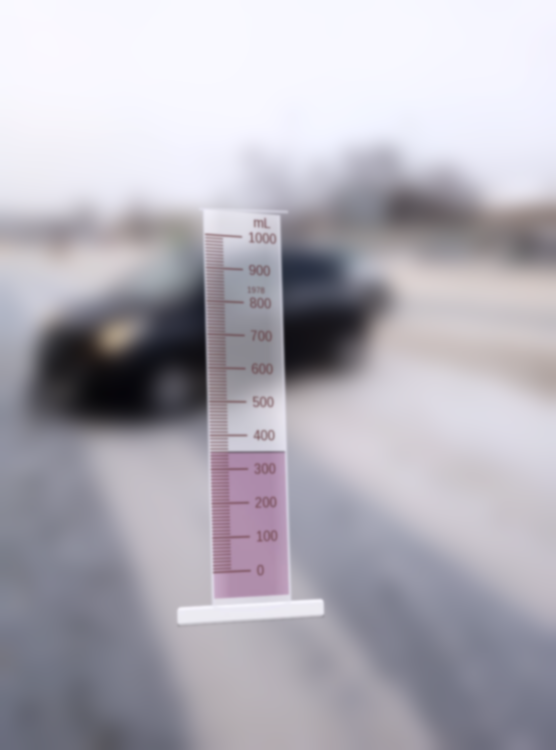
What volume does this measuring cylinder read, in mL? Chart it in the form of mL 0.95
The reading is mL 350
